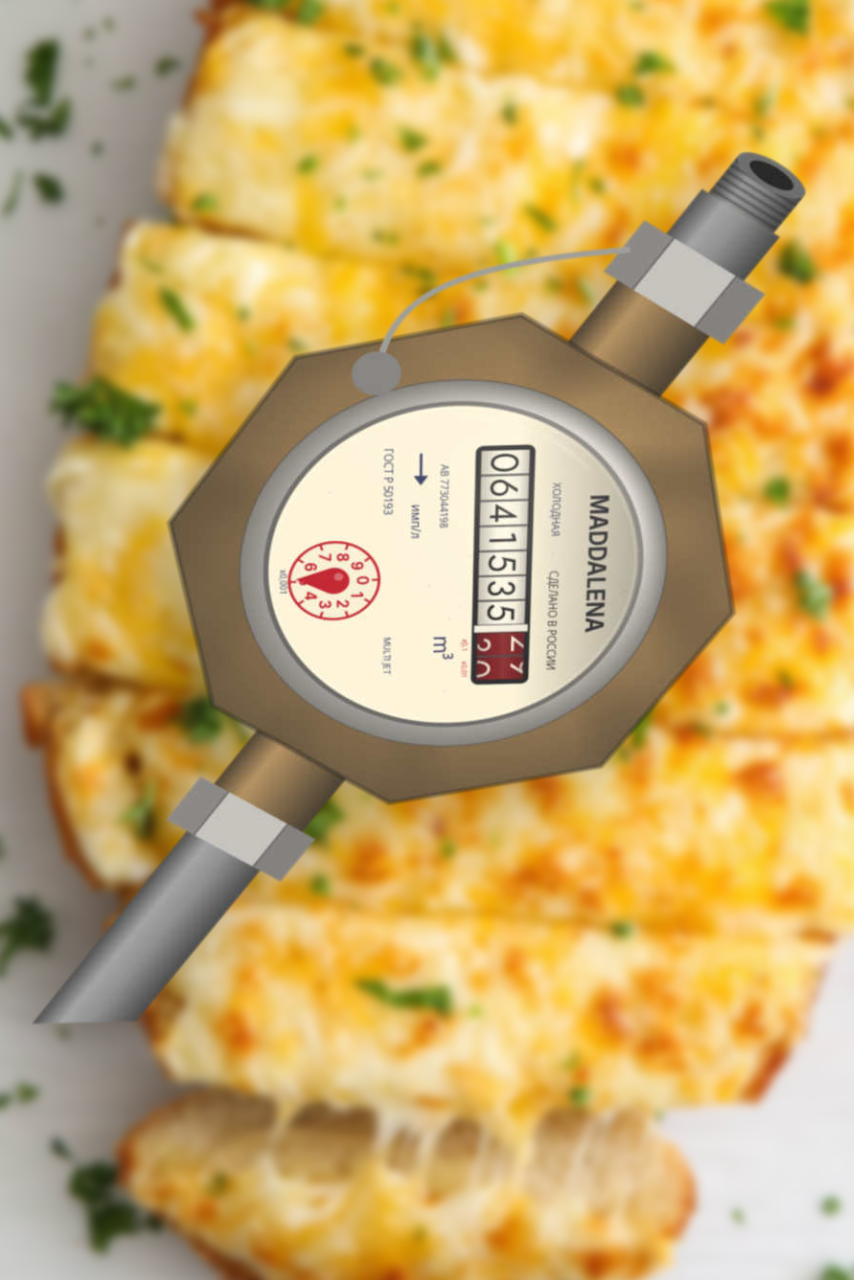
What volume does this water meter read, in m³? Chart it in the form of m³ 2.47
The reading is m³ 641535.295
